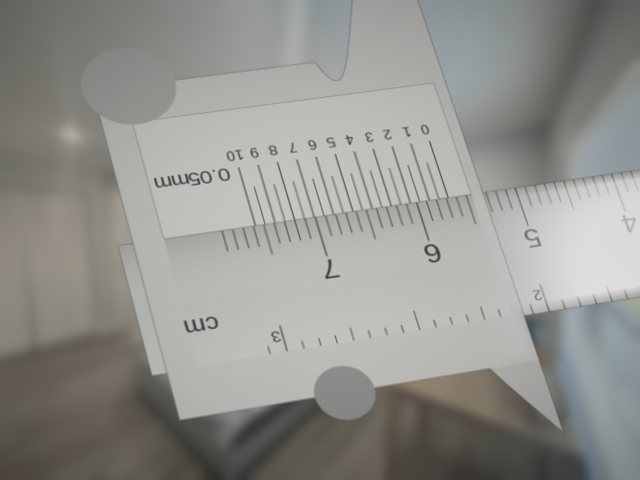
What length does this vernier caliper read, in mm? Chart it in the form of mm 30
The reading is mm 56.8
